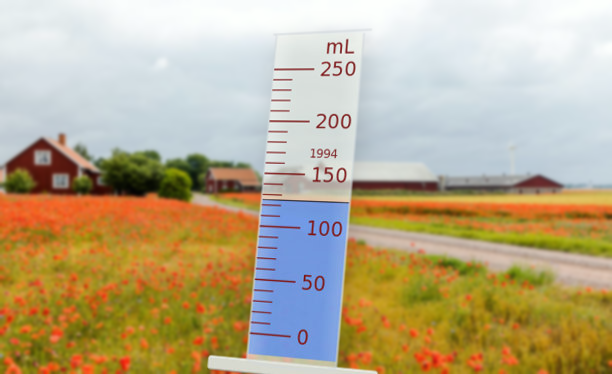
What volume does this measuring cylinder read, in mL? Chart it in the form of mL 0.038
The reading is mL 125
